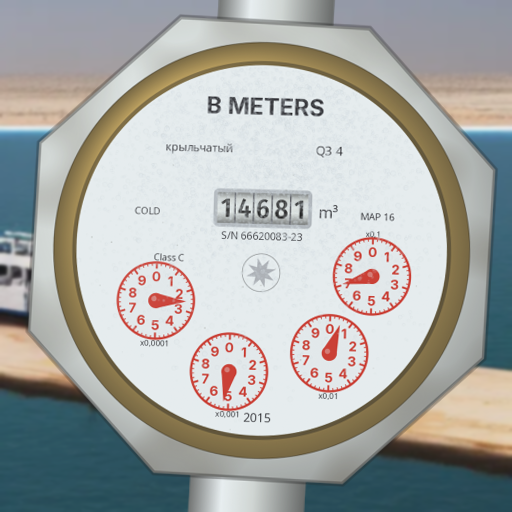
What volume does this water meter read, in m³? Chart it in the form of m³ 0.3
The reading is m³ 14681.7052
